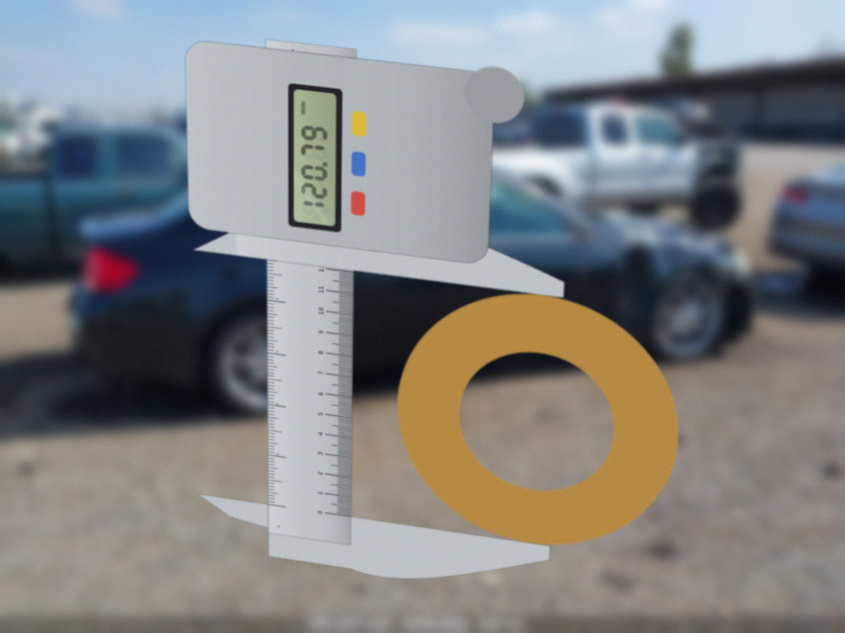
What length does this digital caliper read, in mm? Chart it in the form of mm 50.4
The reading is mm 120.79
